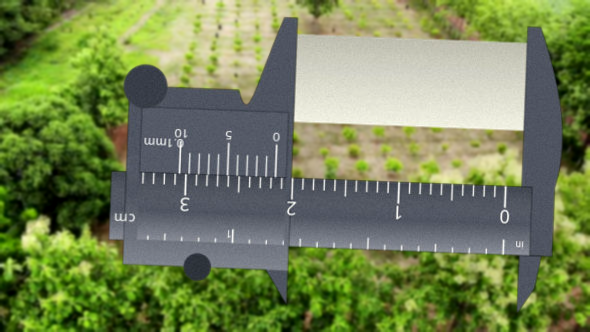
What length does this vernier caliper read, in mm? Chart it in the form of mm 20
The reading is mm 21.6
